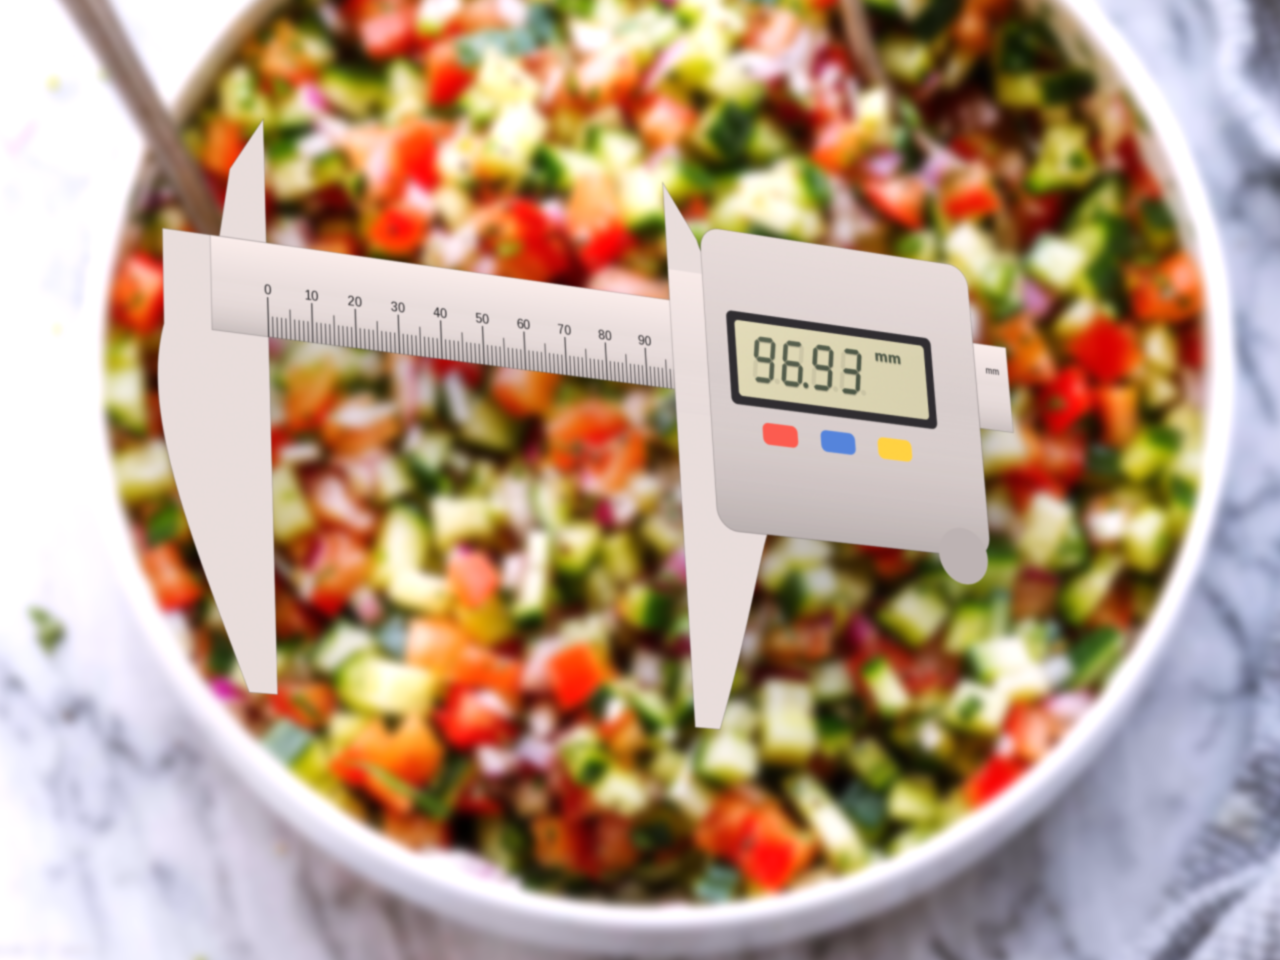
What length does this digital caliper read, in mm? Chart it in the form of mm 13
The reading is mm 96.93
